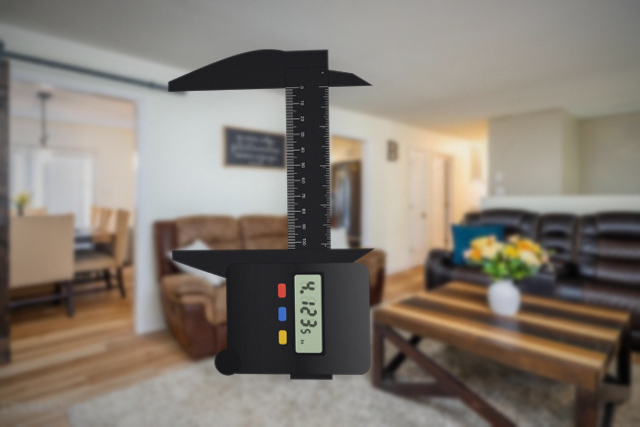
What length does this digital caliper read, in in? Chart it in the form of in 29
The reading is in 4.1235
